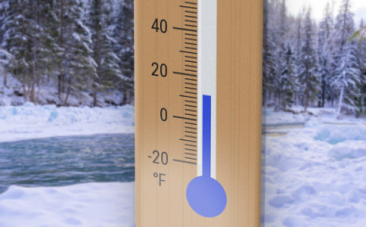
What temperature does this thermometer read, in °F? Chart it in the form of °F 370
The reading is °F 12
